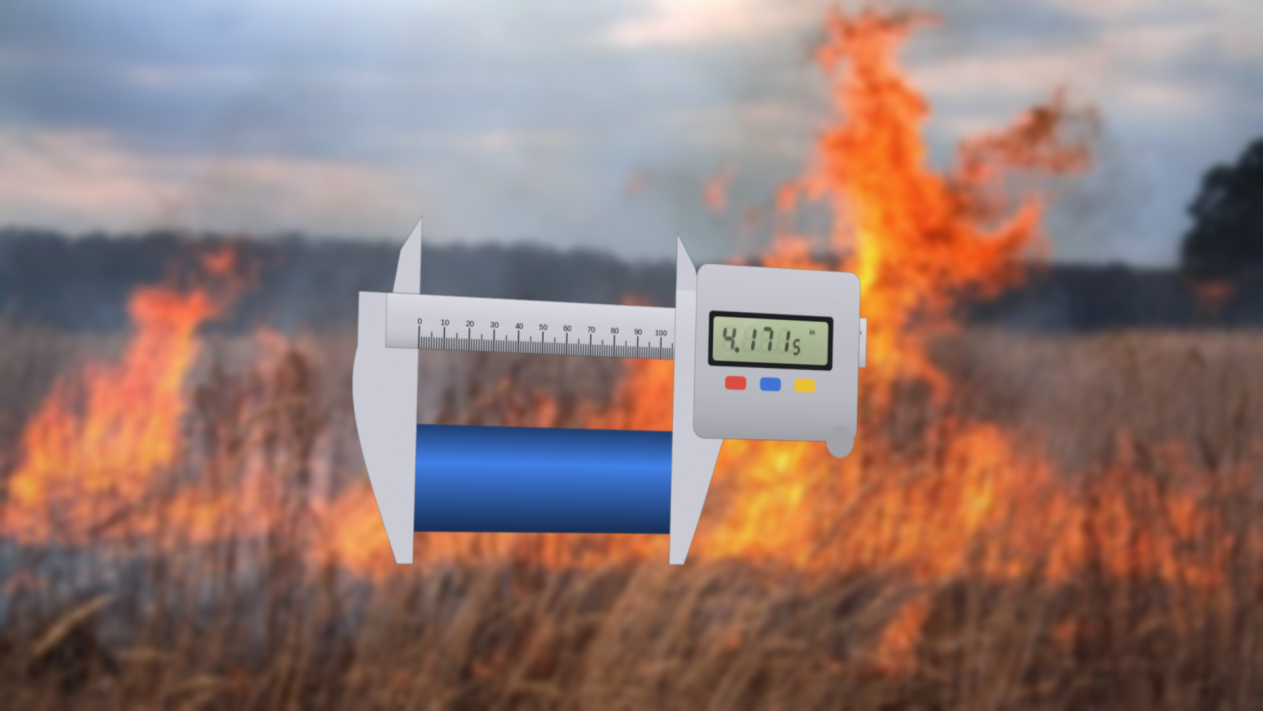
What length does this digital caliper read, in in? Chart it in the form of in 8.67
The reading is in 4.1715
